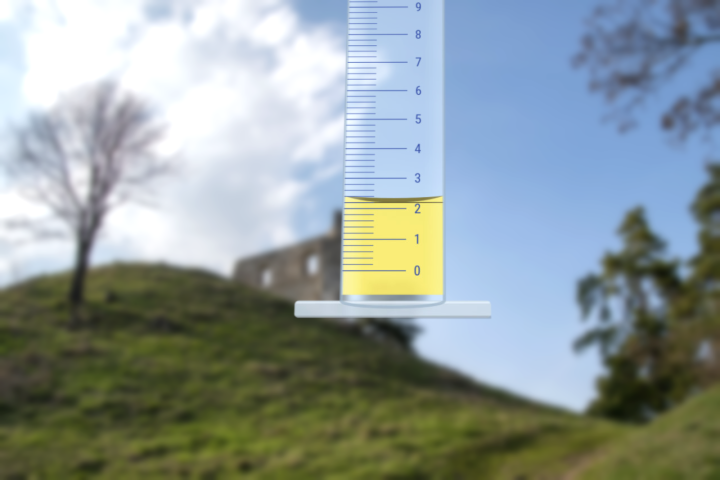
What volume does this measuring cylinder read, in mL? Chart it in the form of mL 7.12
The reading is mL 2.2
